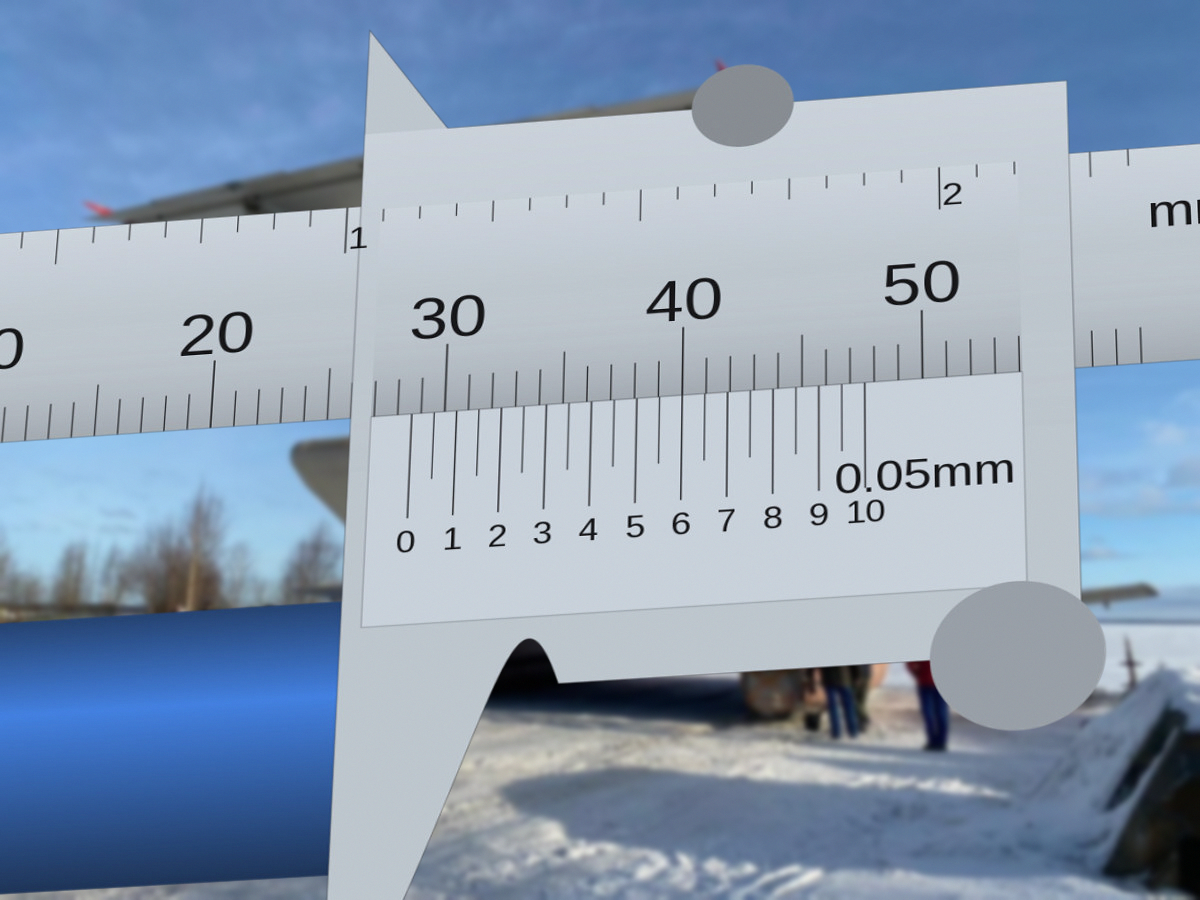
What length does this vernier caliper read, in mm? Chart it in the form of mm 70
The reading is mm 28.60
